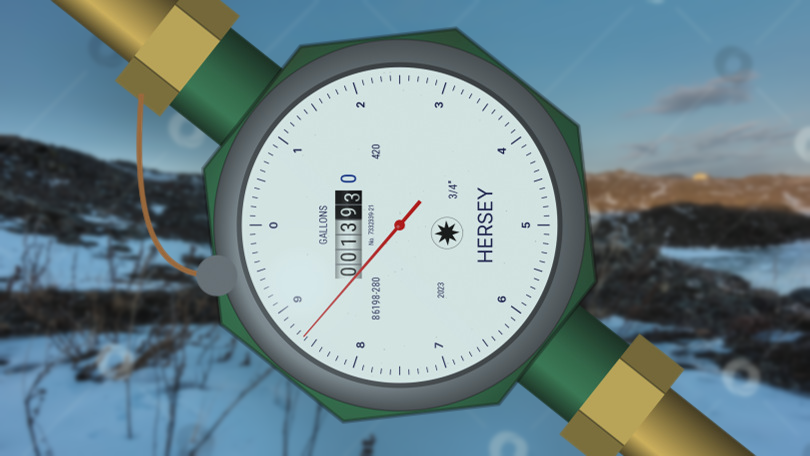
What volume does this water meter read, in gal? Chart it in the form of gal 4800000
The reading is gal 13928.6
